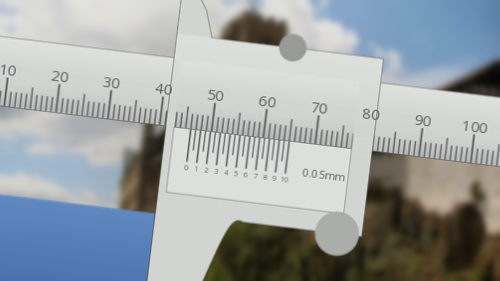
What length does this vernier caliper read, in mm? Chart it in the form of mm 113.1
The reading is mm 46.0
